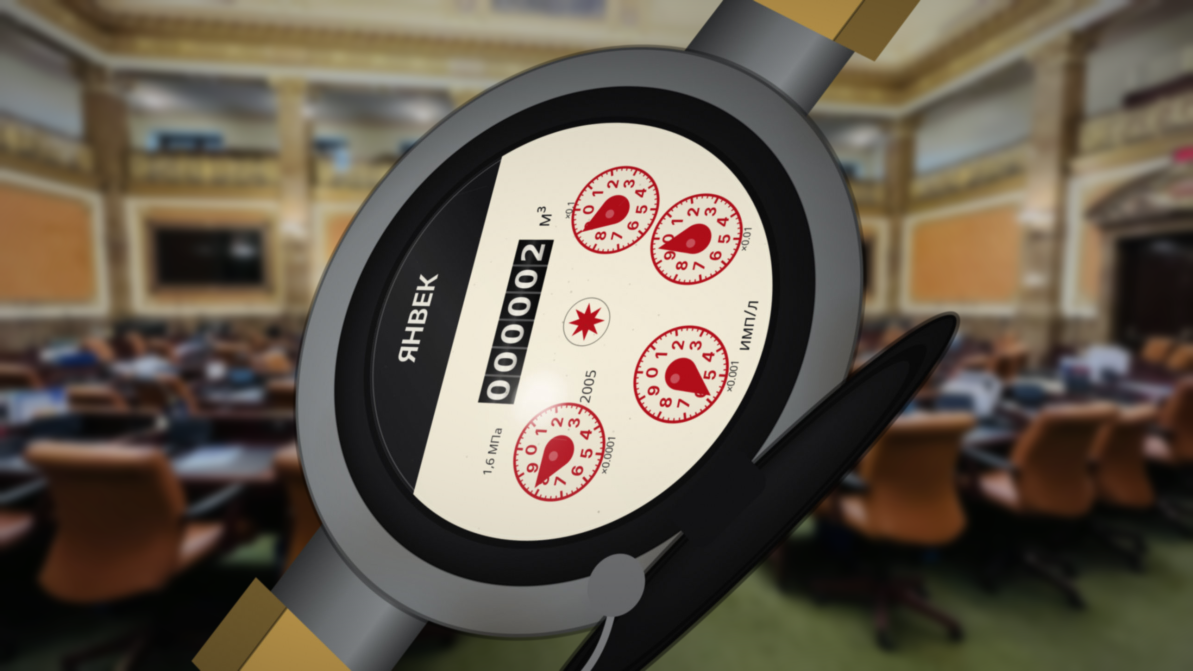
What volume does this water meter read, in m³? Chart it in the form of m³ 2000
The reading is m³ 2.8958
